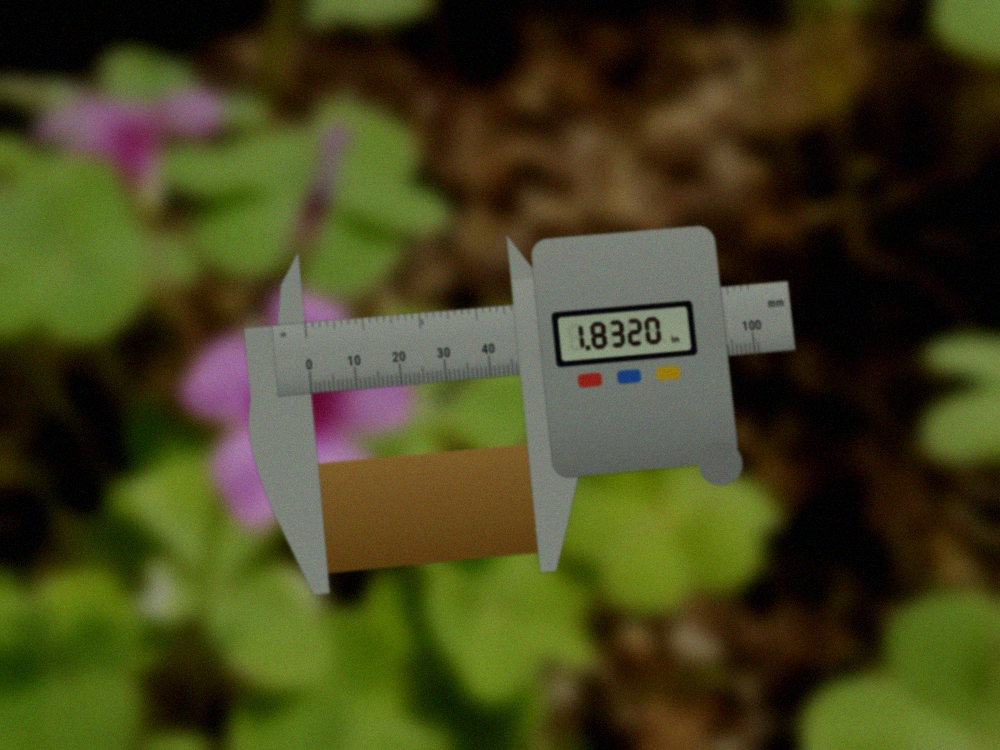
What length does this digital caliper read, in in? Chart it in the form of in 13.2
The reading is in 1.8320
